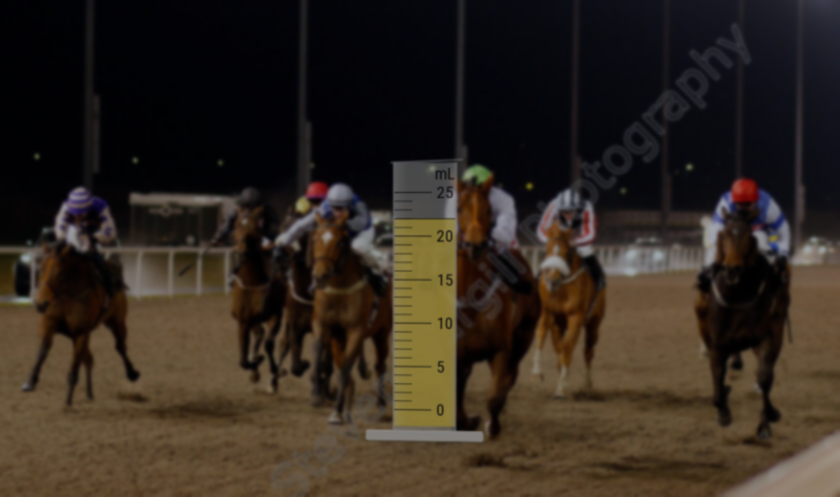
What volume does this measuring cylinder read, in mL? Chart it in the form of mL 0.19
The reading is mL 22
